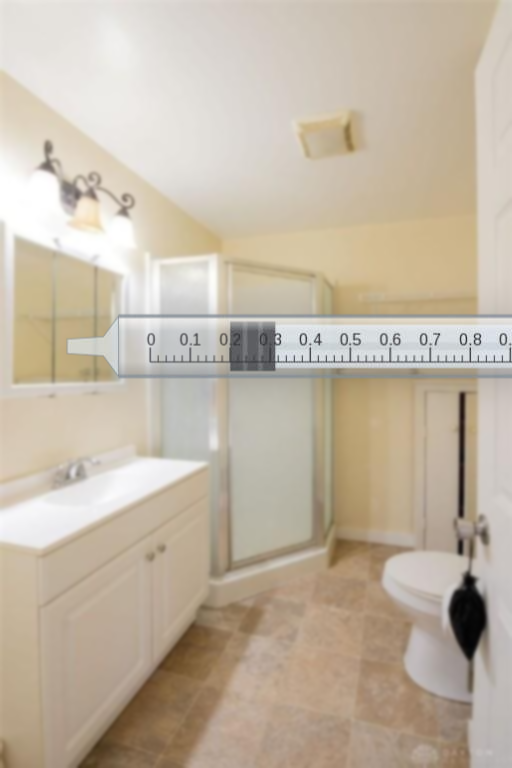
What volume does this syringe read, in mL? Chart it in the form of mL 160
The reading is mL 0.2
